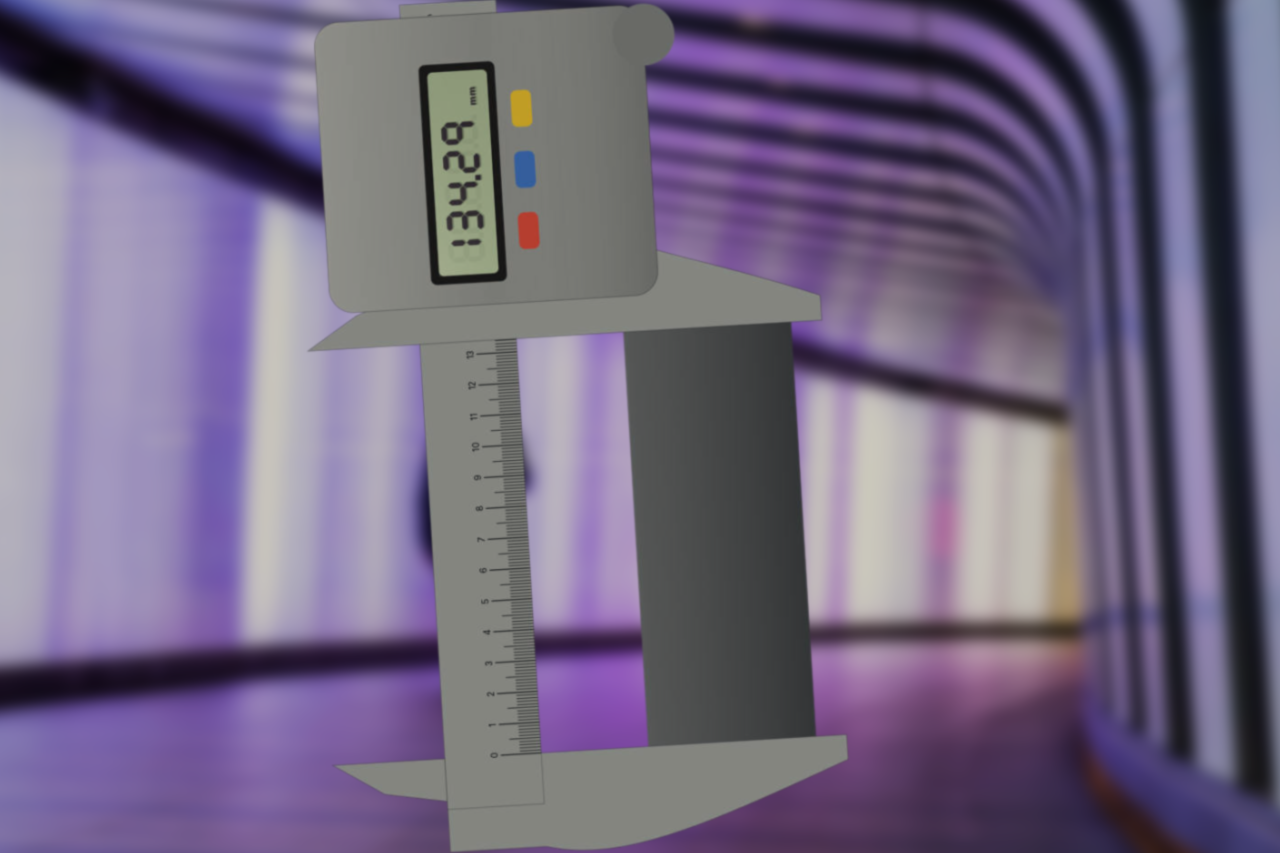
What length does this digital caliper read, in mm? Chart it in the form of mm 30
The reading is mm 134.29
